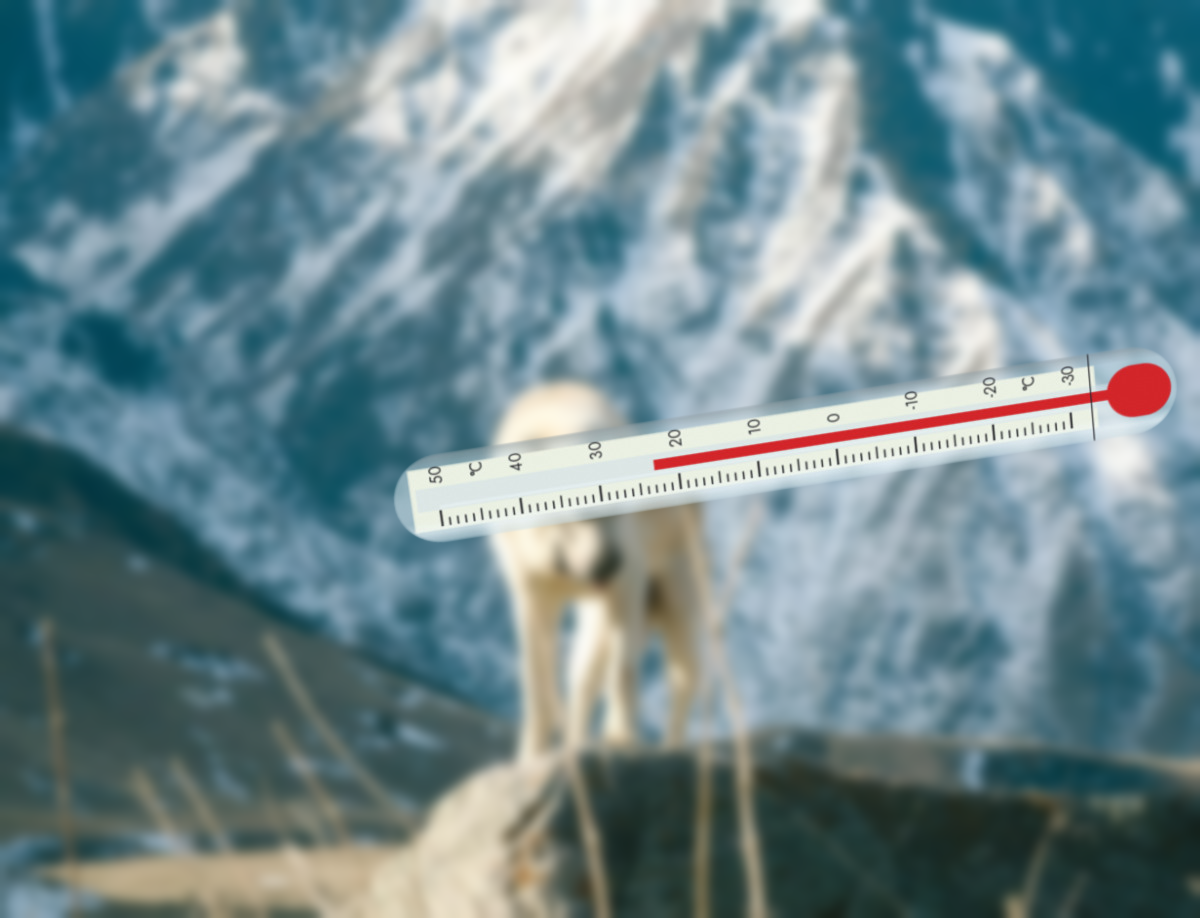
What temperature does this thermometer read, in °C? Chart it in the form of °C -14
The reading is °C 23
